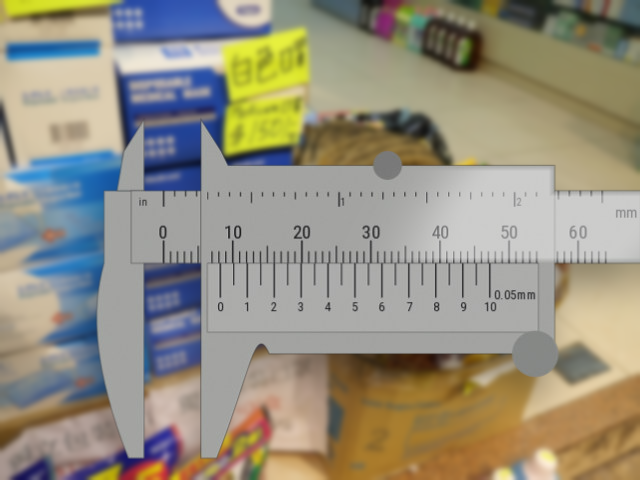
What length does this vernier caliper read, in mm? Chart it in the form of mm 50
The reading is mm 8.2
